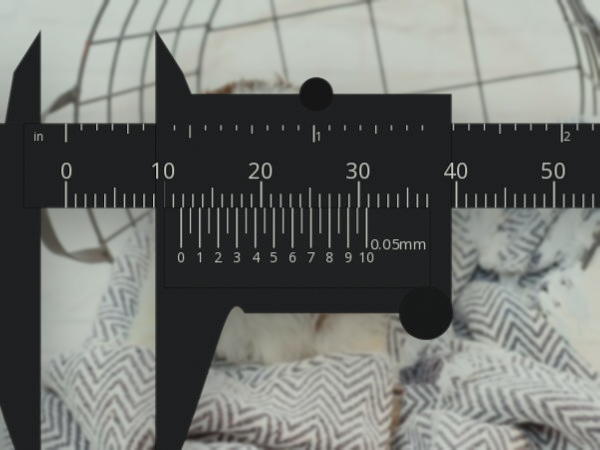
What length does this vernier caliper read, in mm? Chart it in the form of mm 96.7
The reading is mm 11.8
